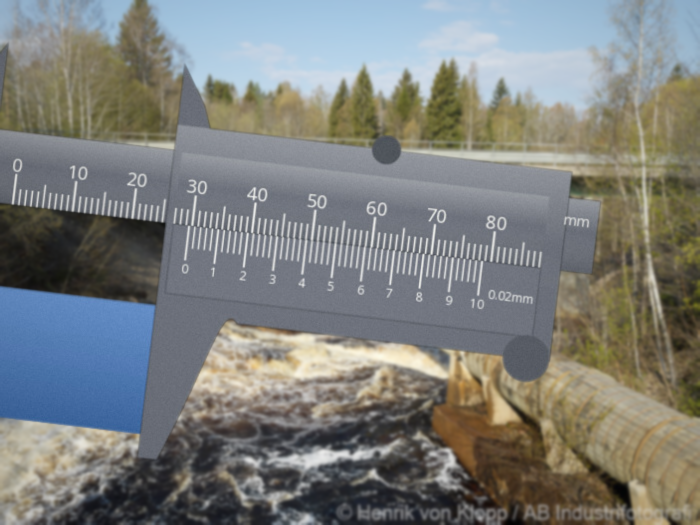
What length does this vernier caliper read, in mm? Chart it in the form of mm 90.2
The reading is mm 29.5
